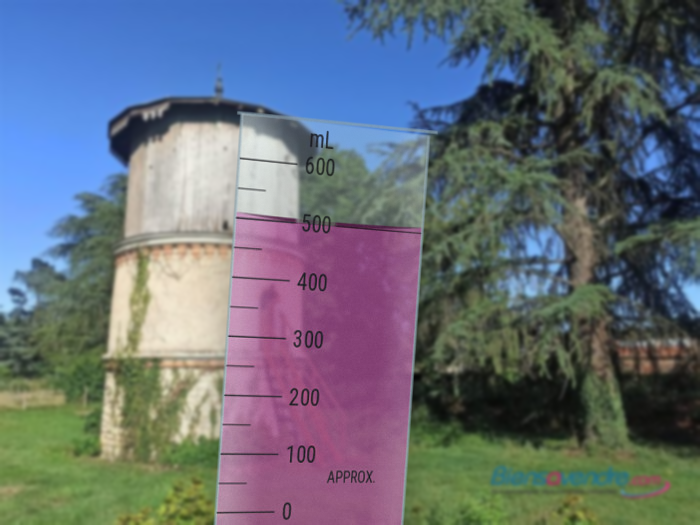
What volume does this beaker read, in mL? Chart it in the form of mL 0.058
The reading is mL 500
